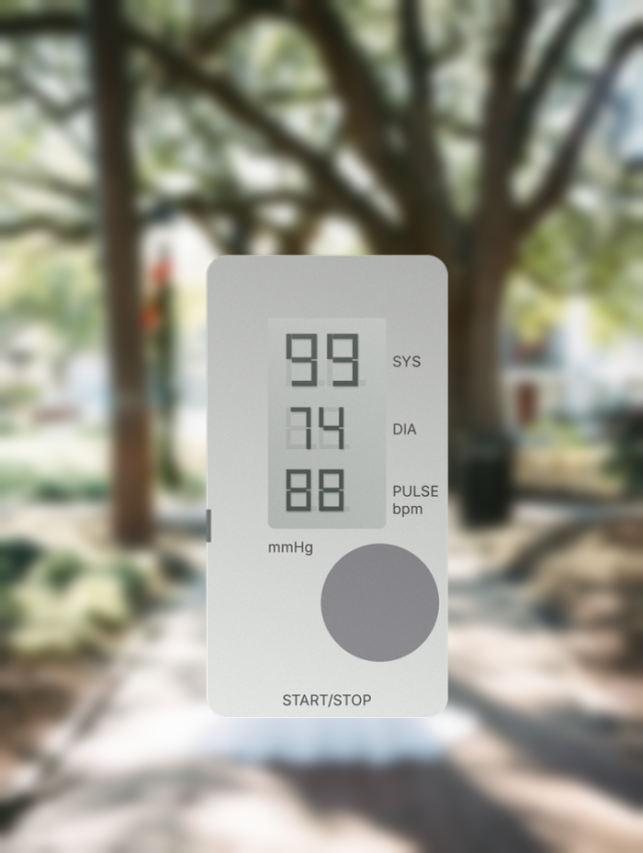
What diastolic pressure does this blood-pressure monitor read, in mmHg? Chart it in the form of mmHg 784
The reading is mmHg 74
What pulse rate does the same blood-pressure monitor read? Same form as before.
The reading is bpm 88
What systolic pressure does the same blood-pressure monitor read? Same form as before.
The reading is mmHg 99
